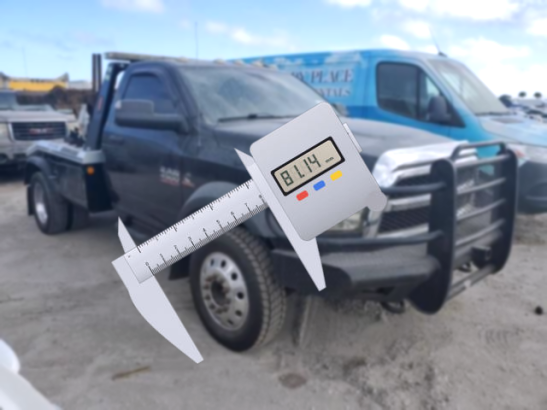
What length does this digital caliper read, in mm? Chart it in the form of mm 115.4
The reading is mm 81.14
